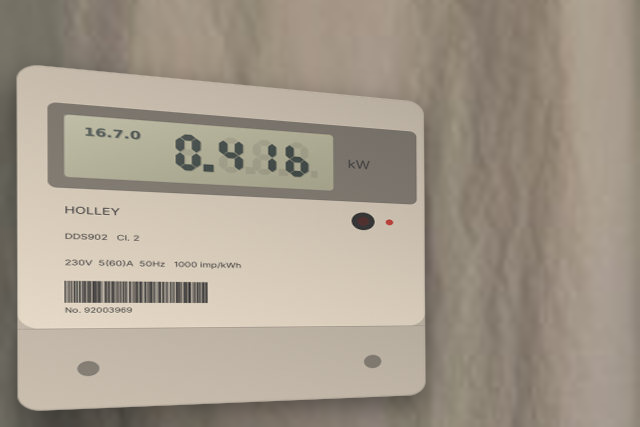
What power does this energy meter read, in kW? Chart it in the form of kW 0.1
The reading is kW 0.416
